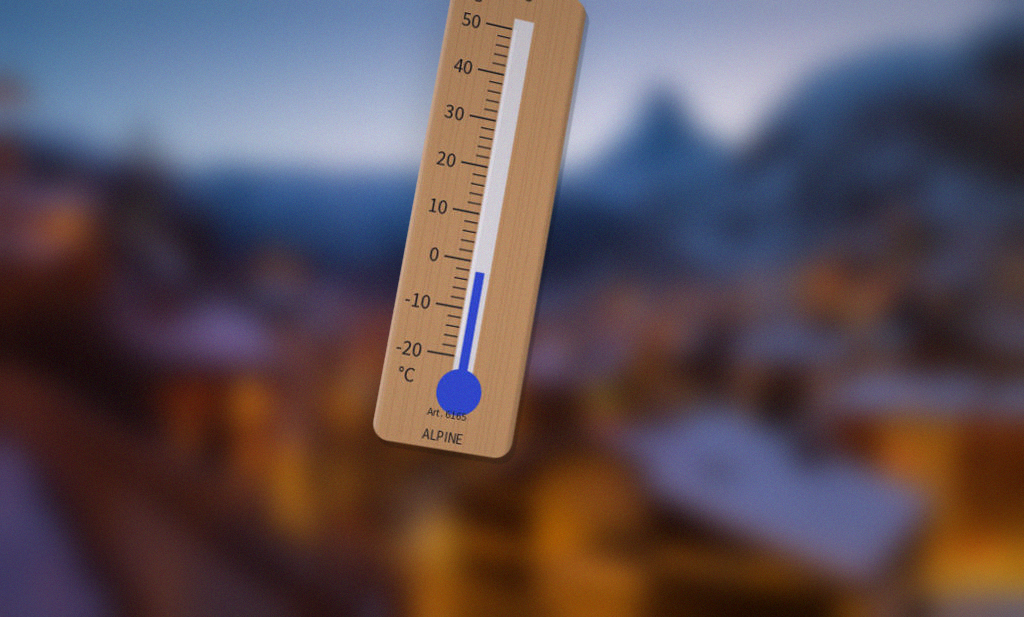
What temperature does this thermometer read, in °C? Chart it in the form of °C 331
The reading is °C -2
